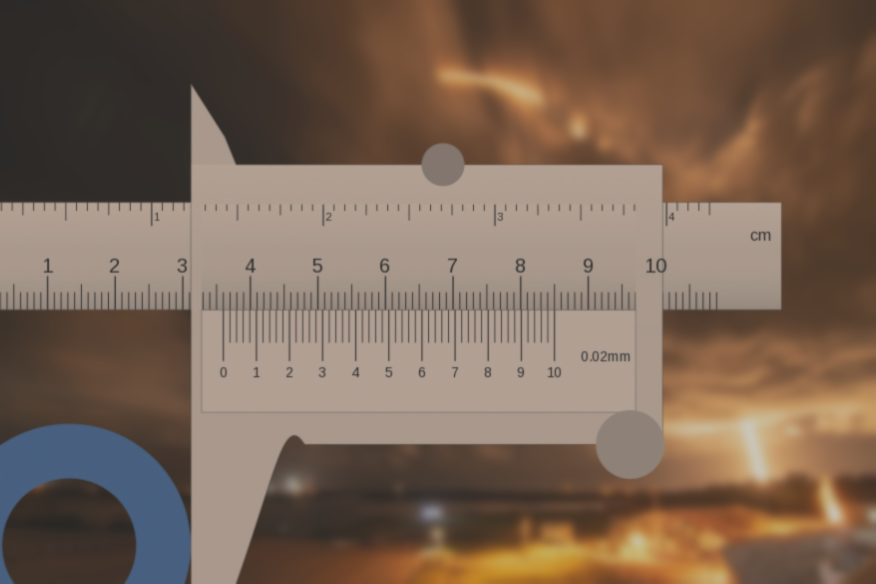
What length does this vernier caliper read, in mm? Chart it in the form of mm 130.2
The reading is mm 36.0
